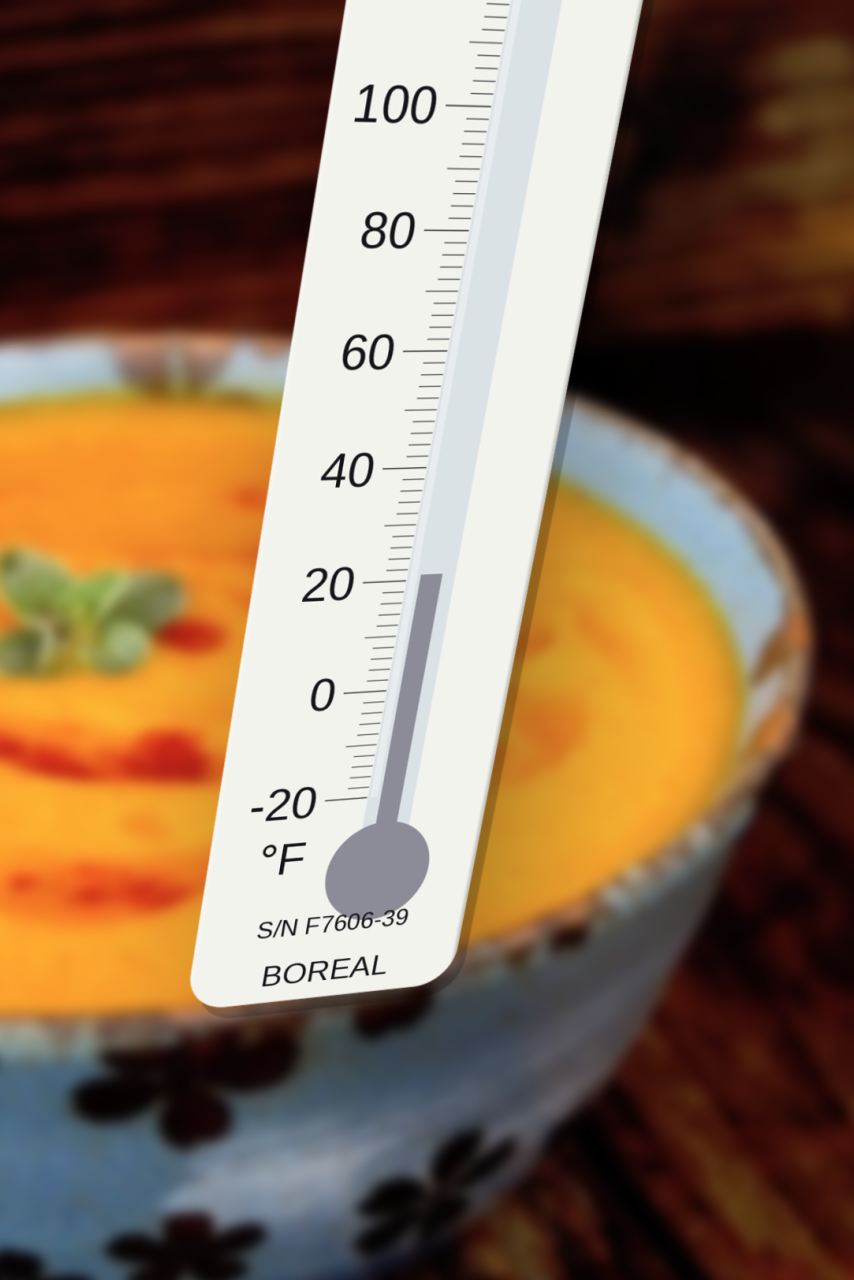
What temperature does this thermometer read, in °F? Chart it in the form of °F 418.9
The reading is °F 21
